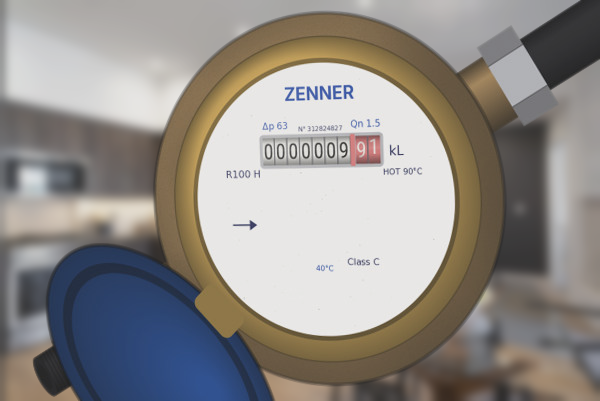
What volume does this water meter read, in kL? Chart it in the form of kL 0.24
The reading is kL 9.91
